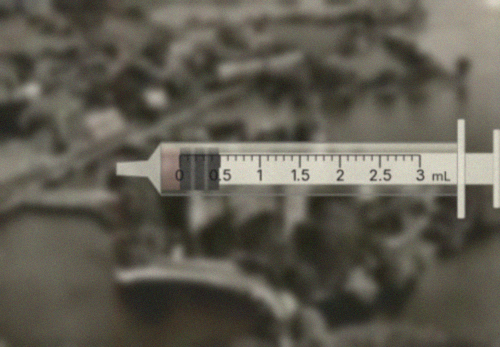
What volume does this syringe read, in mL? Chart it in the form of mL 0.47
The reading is mL 0
